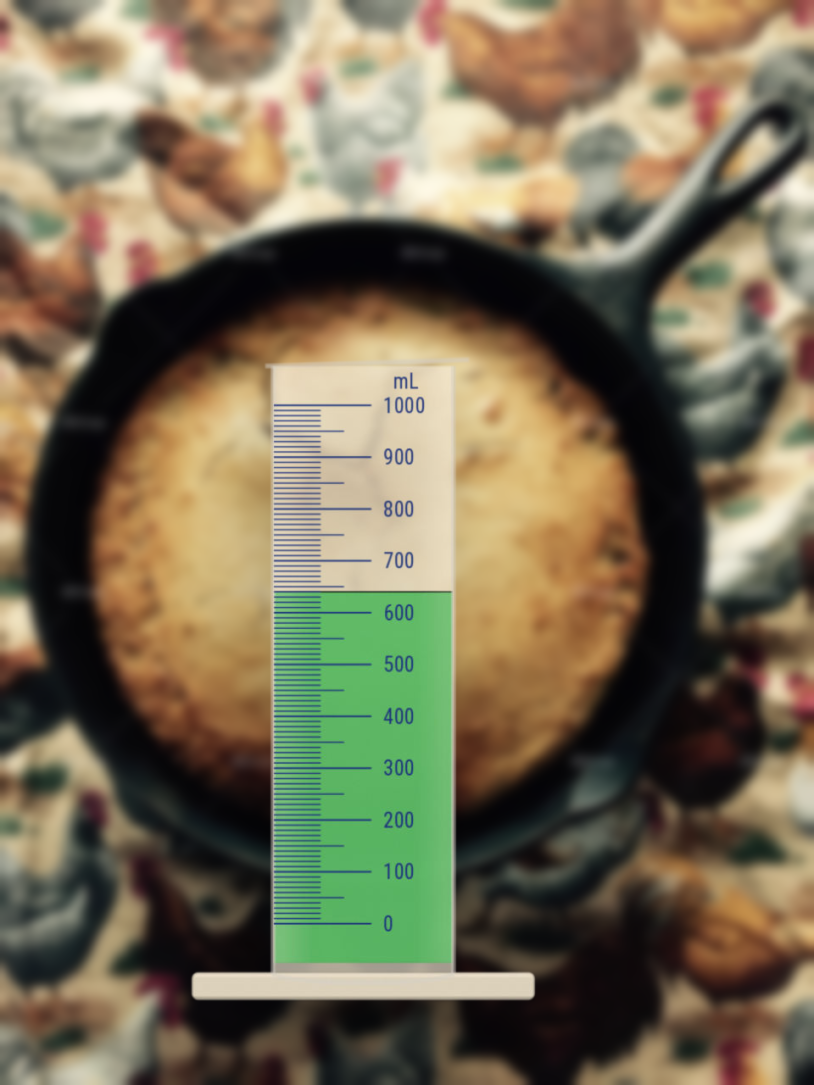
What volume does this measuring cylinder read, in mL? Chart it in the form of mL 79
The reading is mL 640
